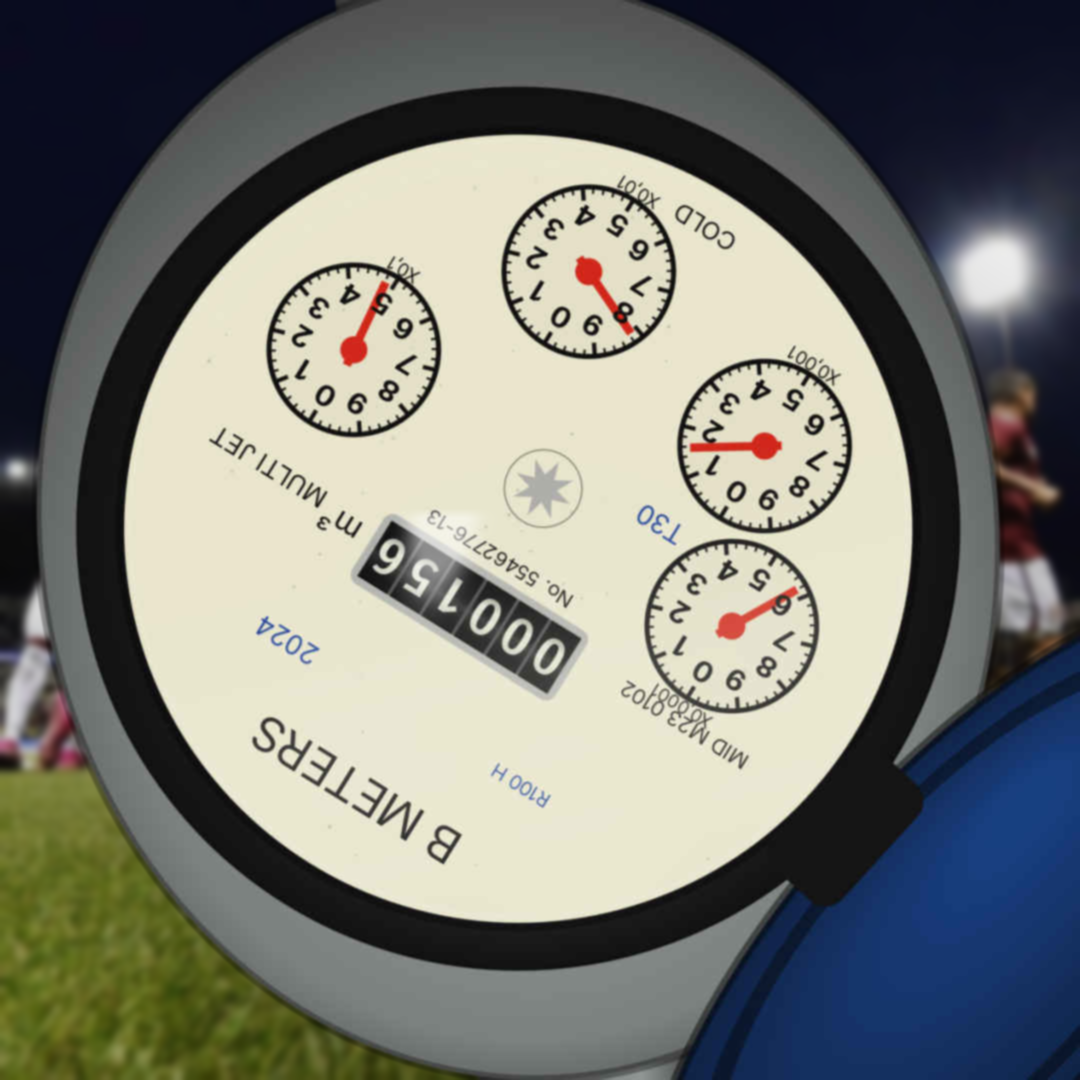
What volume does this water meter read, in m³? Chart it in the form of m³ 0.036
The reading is m³ 156.4815
